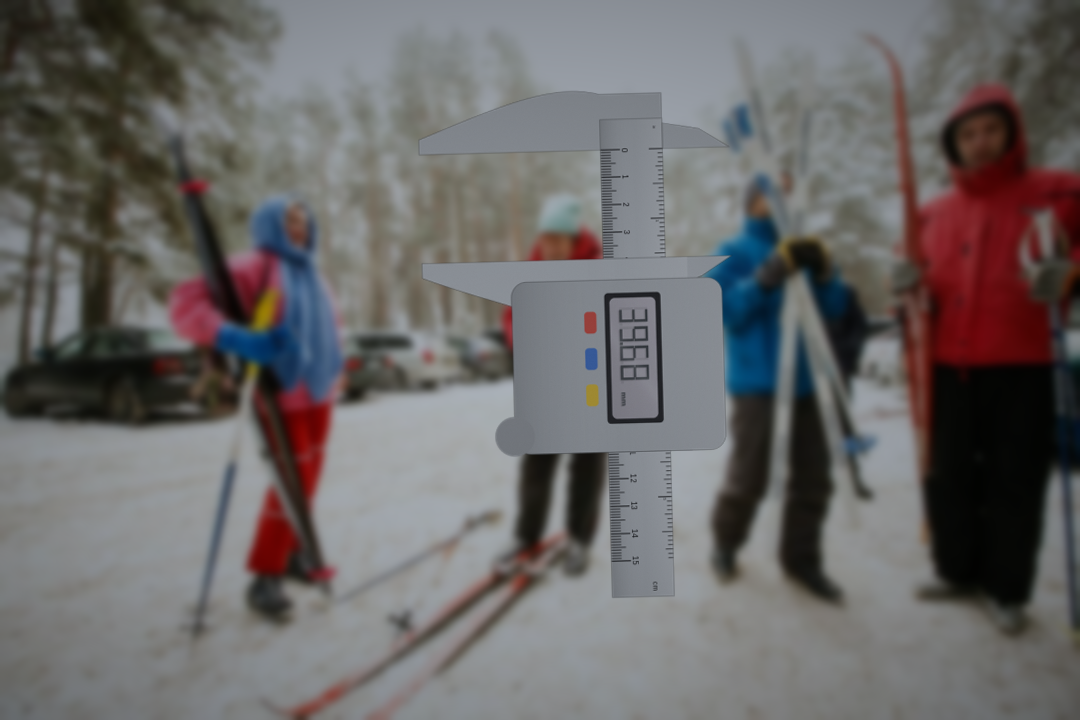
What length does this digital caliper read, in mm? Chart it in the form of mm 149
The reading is mm 39.68
